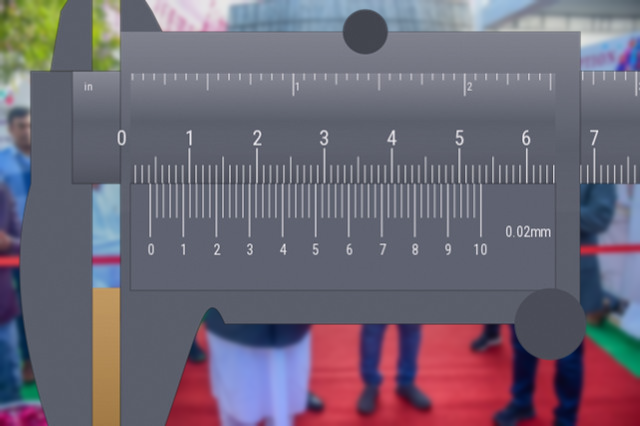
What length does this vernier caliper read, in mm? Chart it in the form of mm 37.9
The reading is mm 4.2
